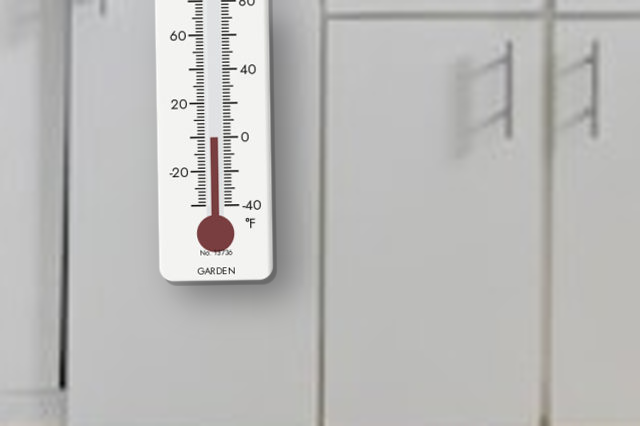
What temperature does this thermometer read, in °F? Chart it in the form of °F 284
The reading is °F 0
